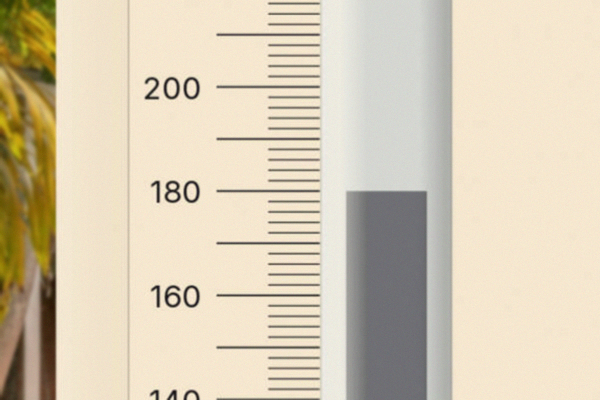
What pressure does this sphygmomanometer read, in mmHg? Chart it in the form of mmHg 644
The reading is mmHg 180
